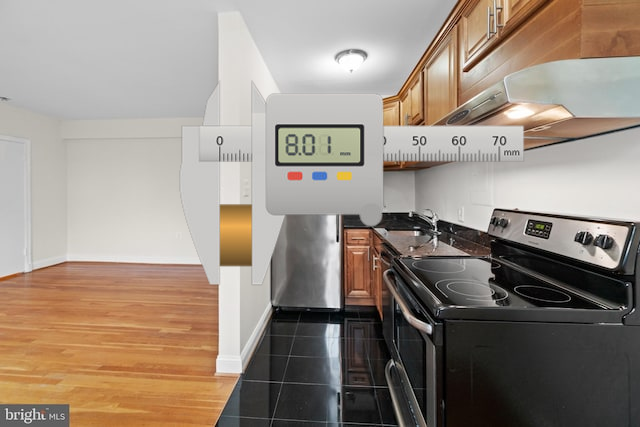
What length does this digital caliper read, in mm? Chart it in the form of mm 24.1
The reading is mm 8.01
